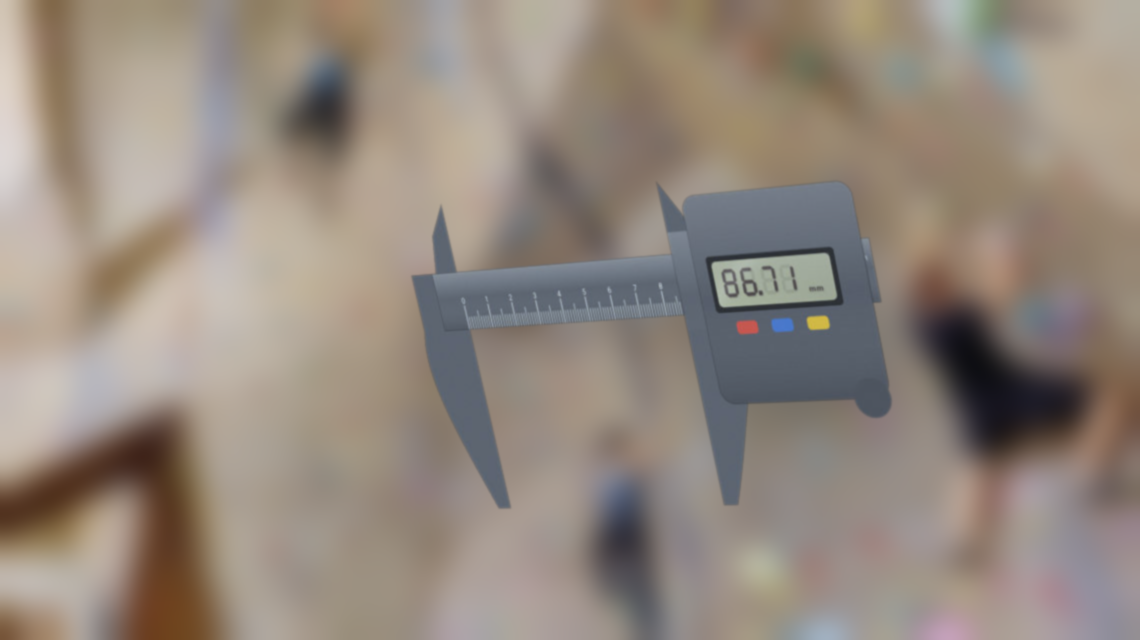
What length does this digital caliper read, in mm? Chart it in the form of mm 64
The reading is mm 86.71
